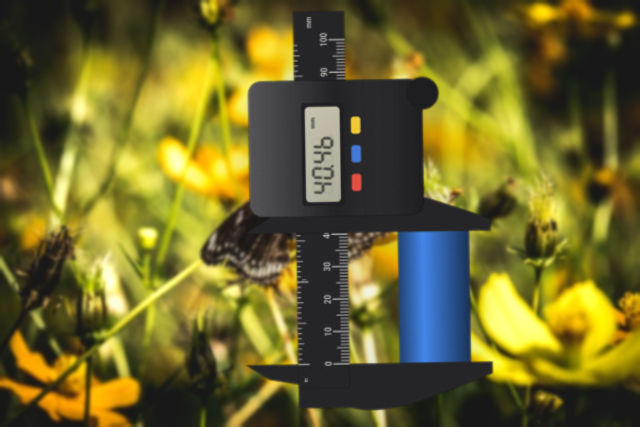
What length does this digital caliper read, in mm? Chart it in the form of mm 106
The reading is mm 40.46
